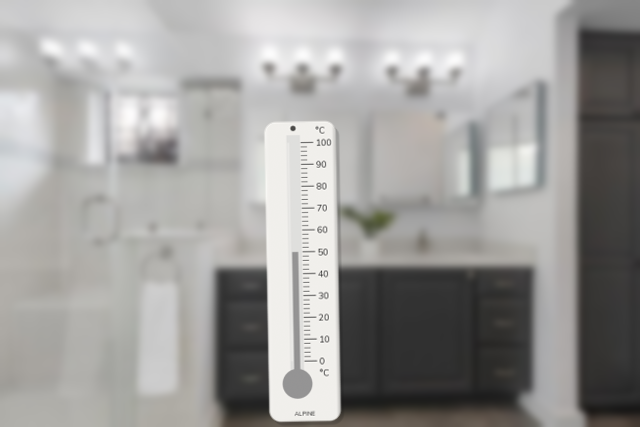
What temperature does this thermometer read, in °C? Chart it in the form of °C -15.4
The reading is °C 50
